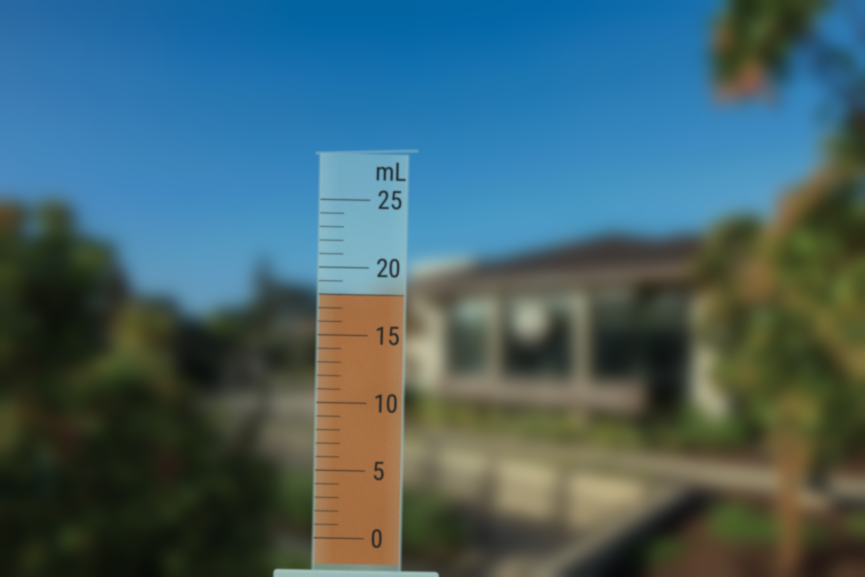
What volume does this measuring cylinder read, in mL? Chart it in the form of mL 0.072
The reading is mL 18
